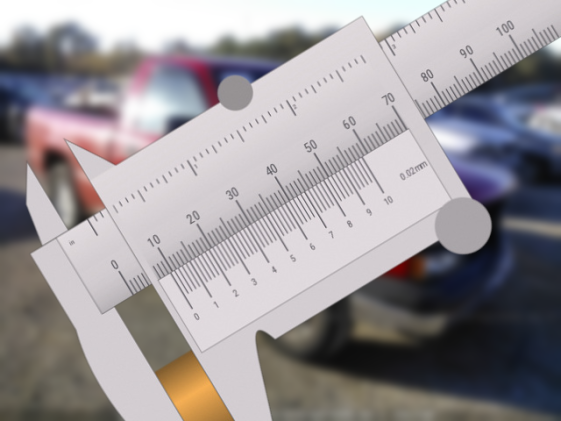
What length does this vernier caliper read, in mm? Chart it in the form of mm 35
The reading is mm 9.5
